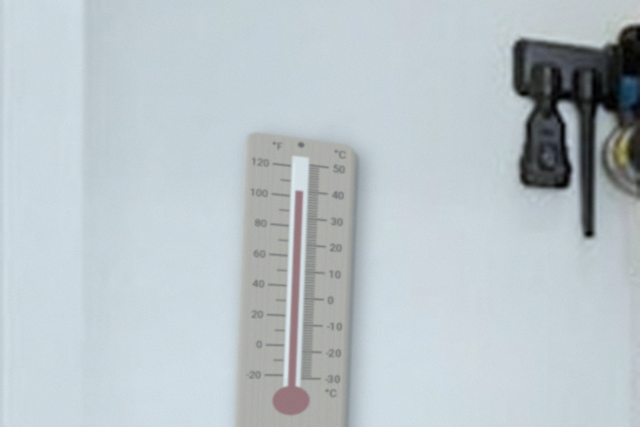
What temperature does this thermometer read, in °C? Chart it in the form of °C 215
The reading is °C 40
